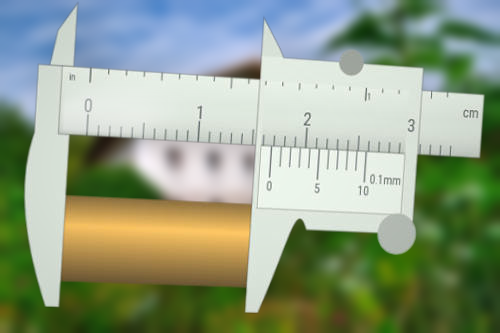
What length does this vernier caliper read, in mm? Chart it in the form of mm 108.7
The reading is mm 16.8
